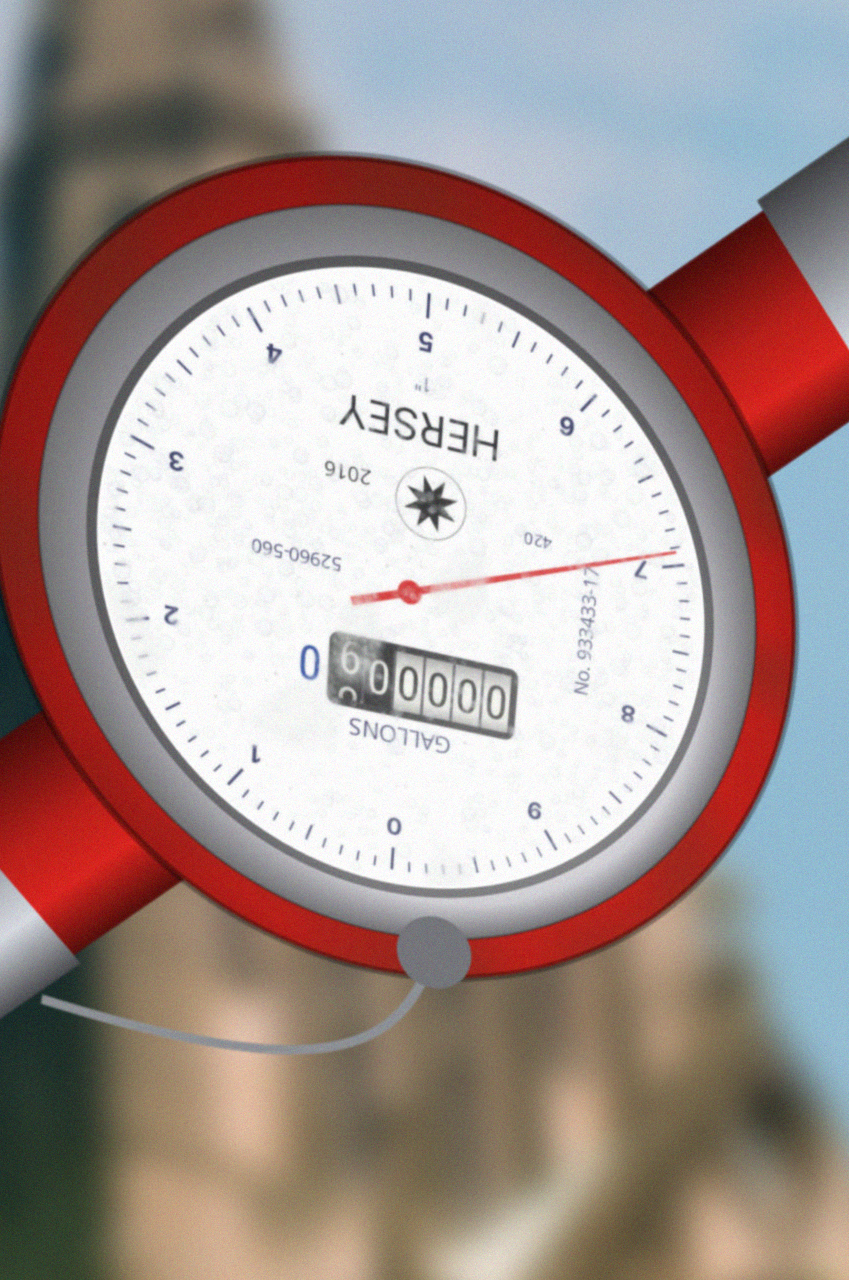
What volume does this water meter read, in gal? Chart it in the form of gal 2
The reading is gal 86.9
